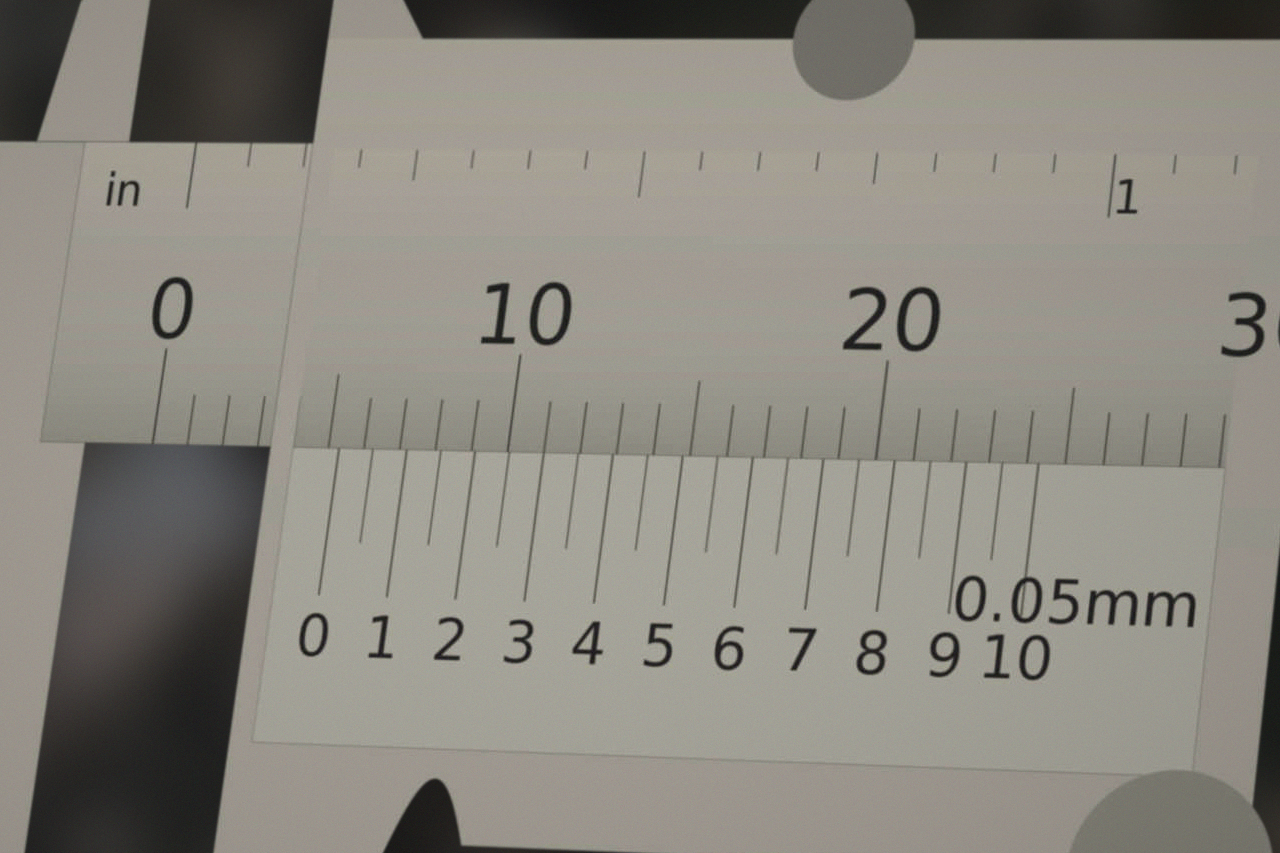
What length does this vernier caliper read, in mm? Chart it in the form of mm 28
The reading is mm 5.30
